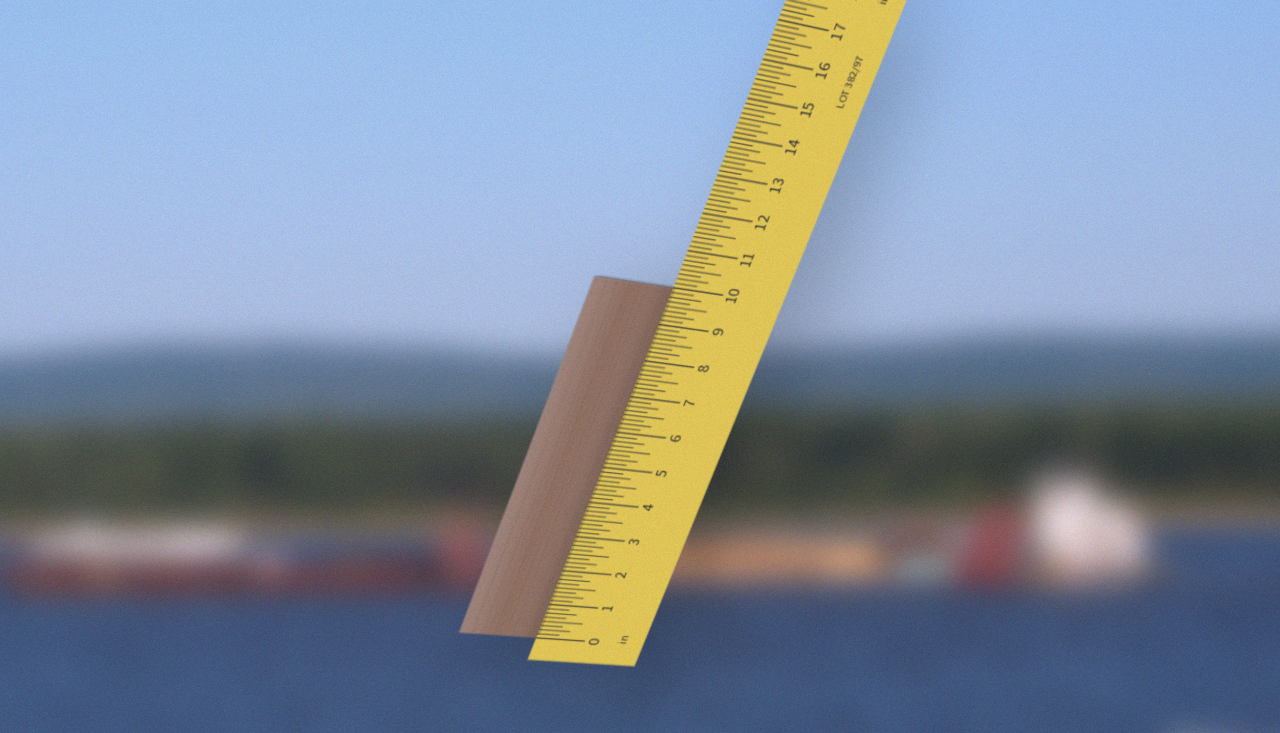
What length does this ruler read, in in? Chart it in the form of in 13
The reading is in 10
